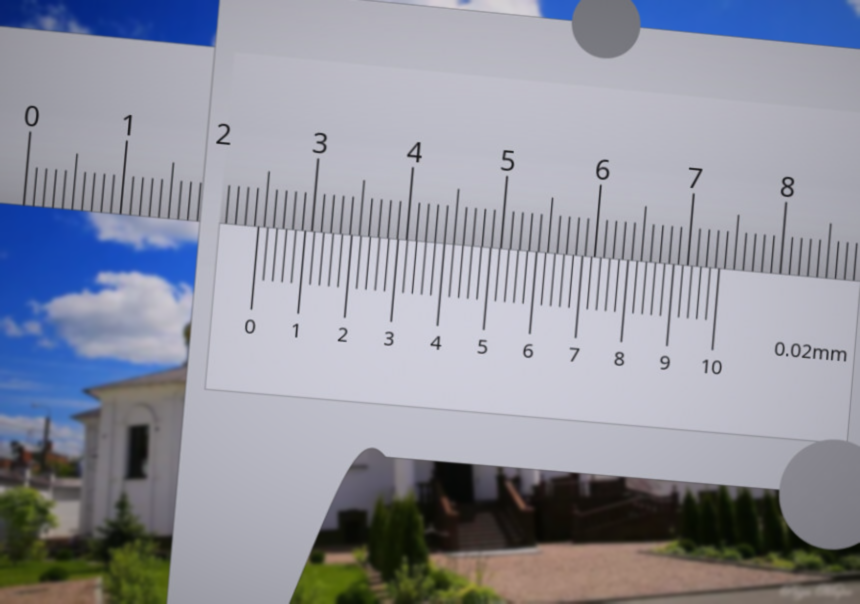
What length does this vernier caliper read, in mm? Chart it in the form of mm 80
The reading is mm 24.4
